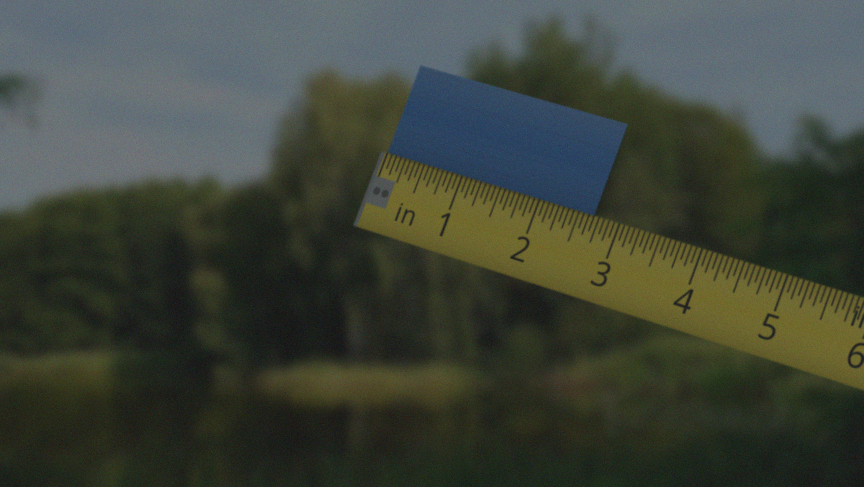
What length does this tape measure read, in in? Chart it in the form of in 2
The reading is in 2.6875
